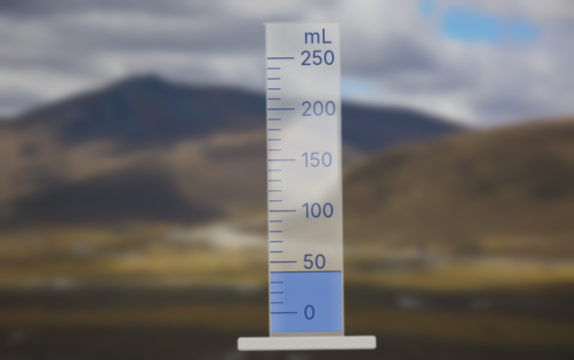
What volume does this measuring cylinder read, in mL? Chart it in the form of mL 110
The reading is mL 40
